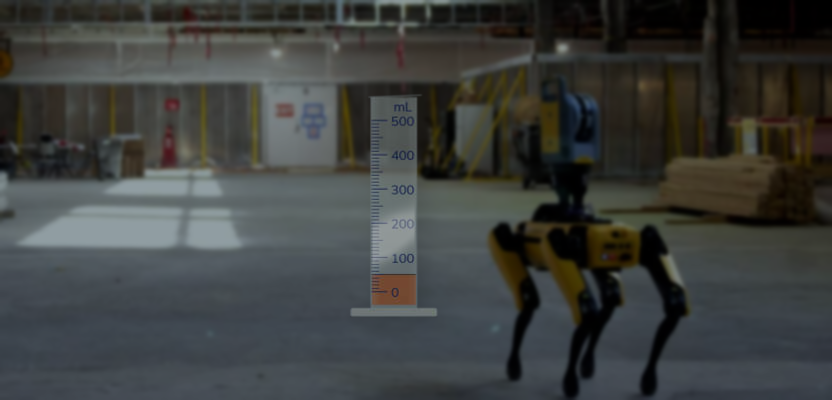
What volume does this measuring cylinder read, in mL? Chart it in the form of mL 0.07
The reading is mL 50
